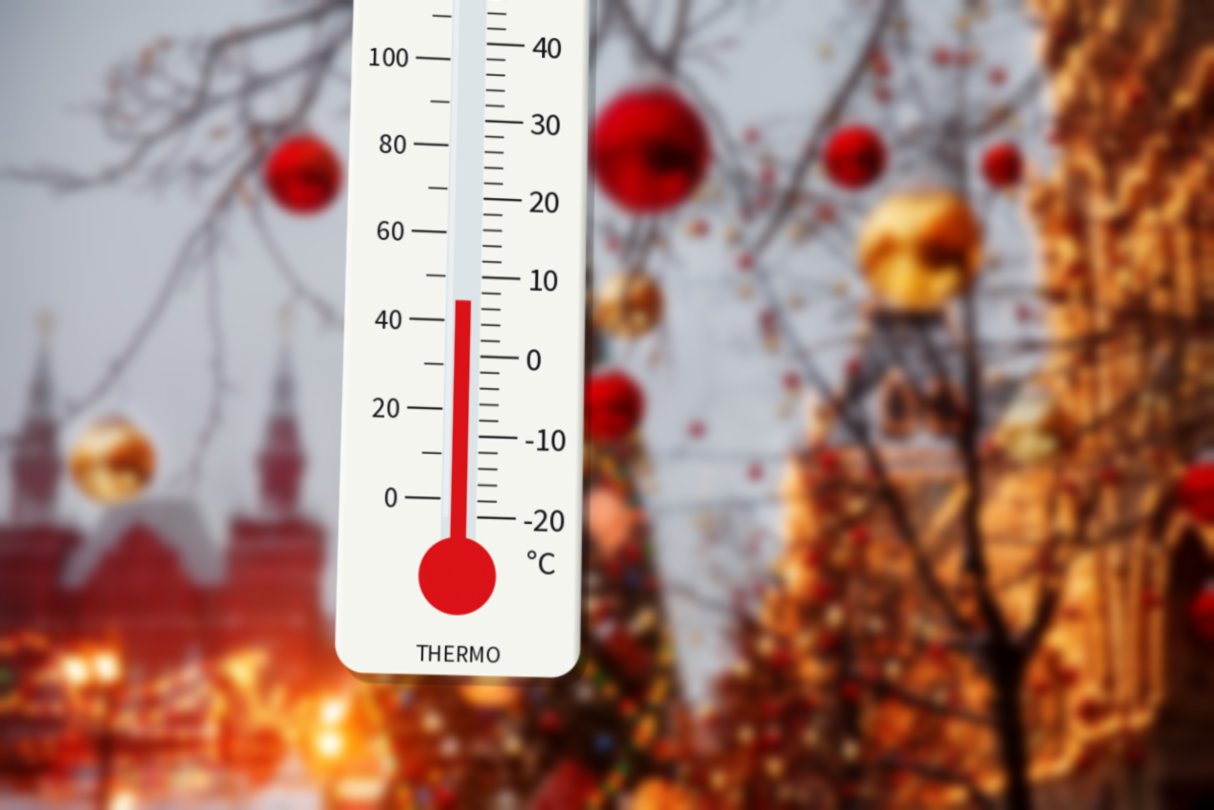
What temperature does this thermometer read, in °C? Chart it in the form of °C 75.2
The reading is °C 7
